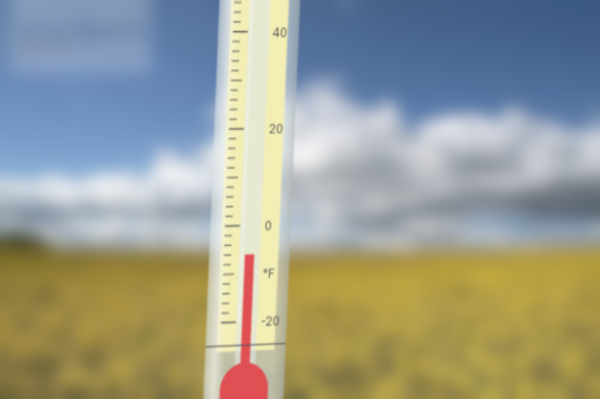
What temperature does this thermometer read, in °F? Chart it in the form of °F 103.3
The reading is °F -6
